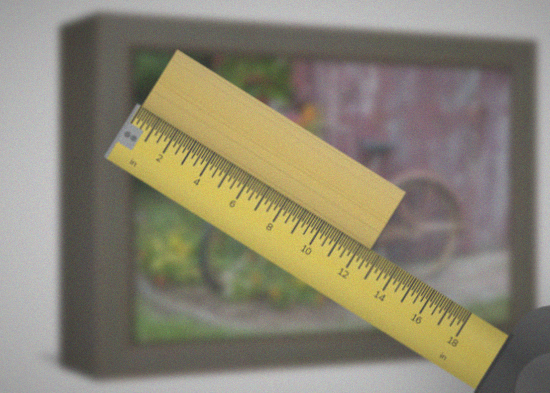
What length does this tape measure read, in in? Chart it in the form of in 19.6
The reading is in 12.5
